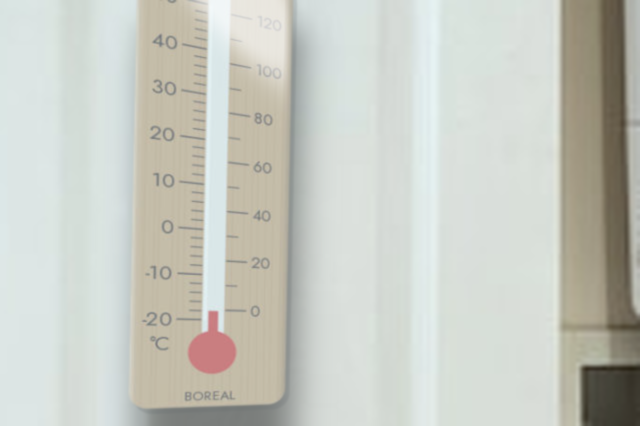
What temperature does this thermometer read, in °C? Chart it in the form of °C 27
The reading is °C -18
